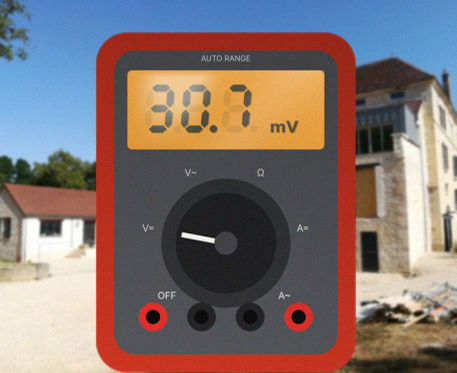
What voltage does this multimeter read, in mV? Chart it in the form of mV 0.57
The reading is mV 30.7
